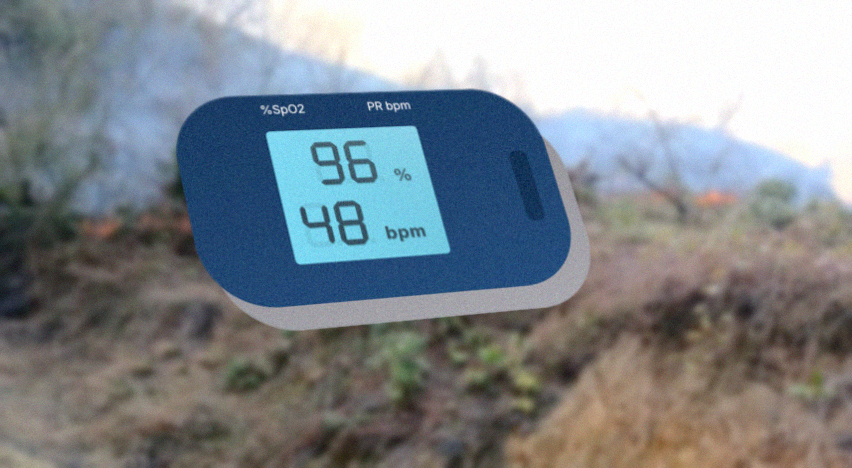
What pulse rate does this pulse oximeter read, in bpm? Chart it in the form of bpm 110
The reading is bpm 48
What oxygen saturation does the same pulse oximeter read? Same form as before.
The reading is % 96
